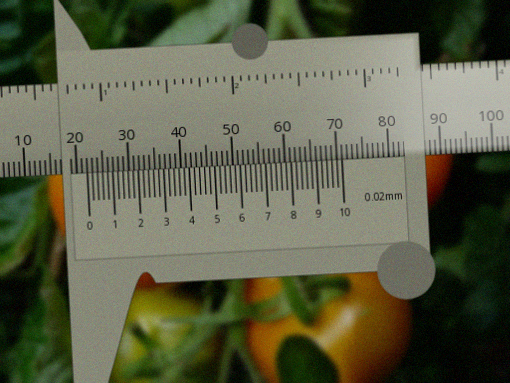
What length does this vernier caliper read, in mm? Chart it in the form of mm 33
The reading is mm 22.0
